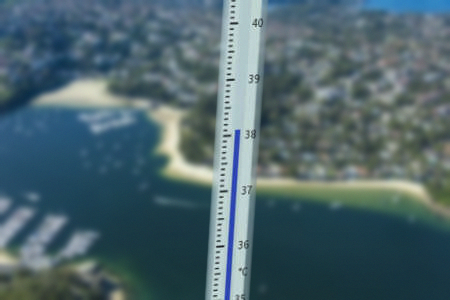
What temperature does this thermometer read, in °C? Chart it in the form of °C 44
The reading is °C 38.1
